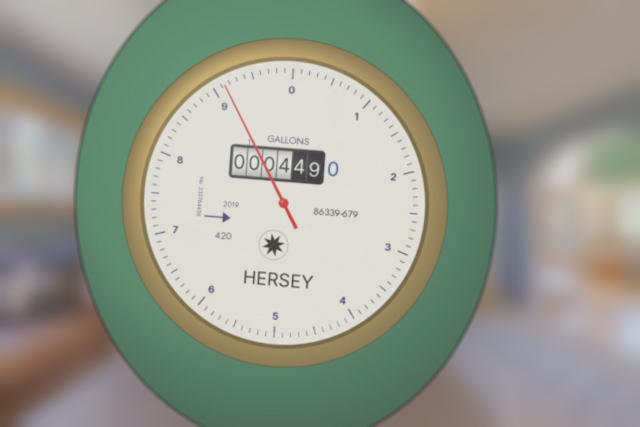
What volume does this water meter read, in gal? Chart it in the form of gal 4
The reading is gal 4489.1
